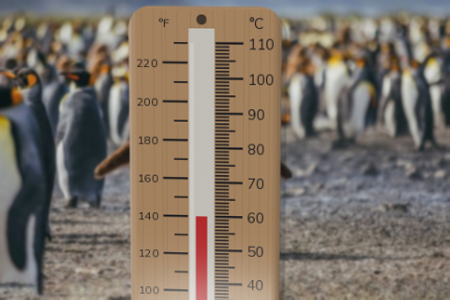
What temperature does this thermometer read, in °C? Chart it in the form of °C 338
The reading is °C 60
